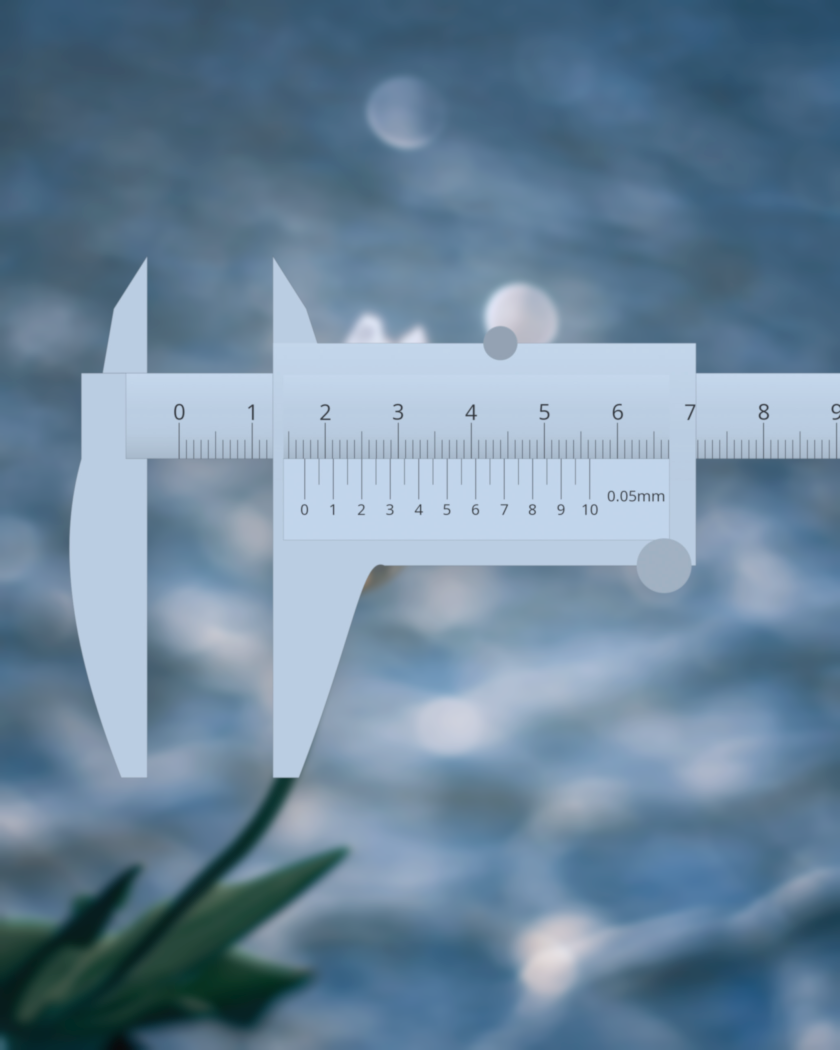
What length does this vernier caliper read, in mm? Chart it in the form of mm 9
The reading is mm 17.2
